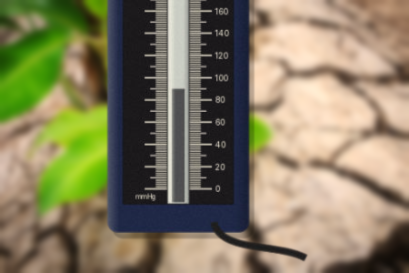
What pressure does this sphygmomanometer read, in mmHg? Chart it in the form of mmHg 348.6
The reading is mmHg 90
